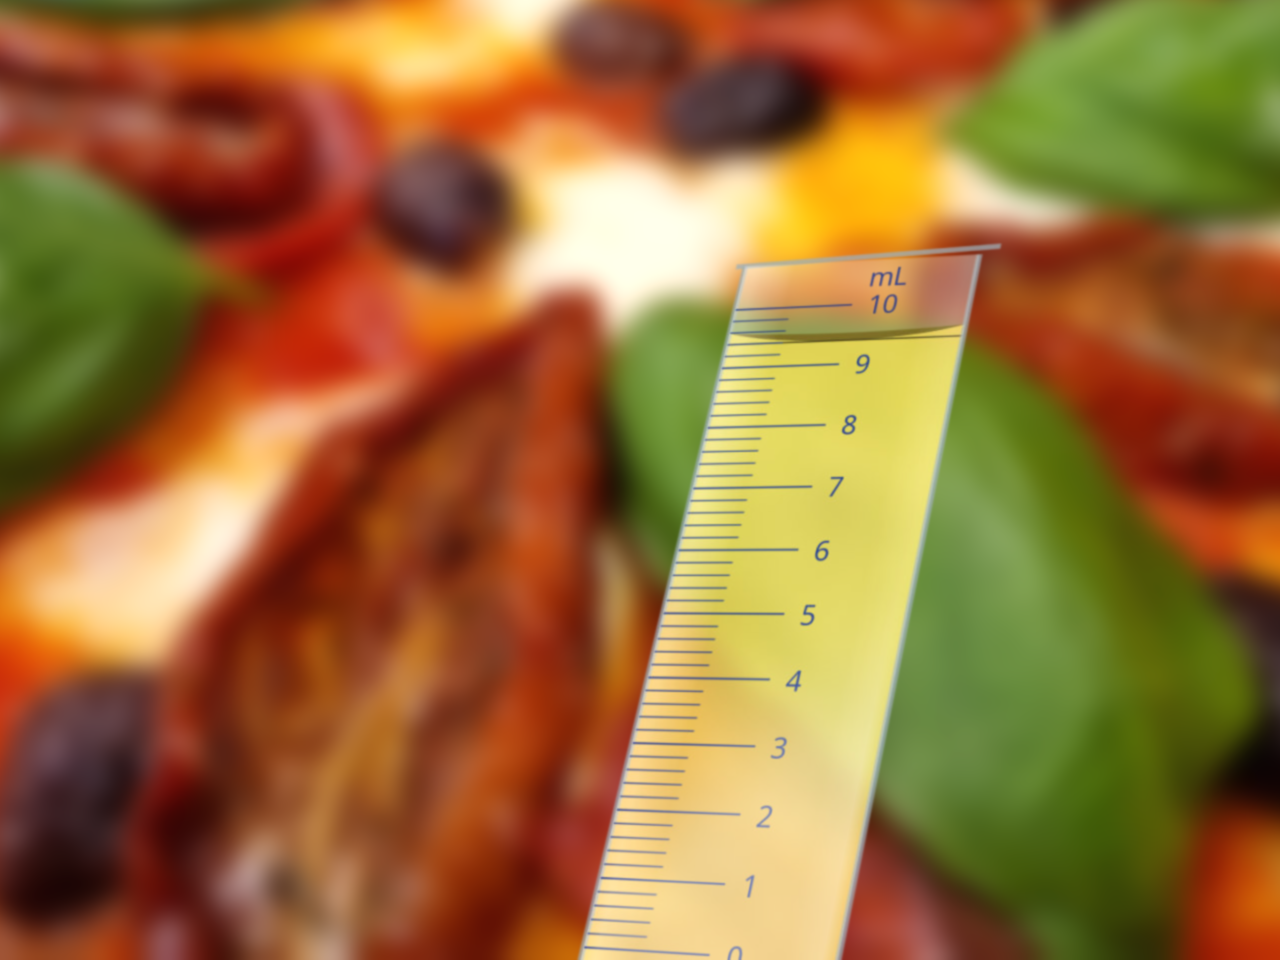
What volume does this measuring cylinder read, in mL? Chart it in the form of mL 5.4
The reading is mL 9.4
